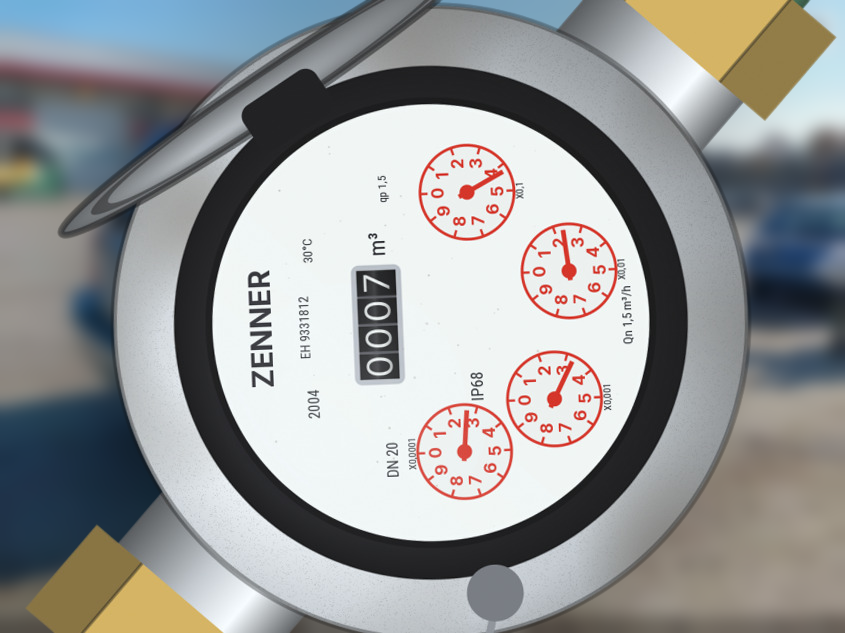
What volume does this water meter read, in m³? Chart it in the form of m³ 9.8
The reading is m³ 7.4232
